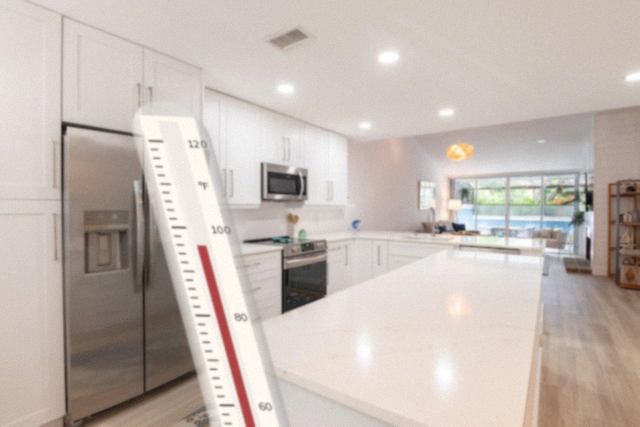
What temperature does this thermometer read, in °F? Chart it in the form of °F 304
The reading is °F 96
